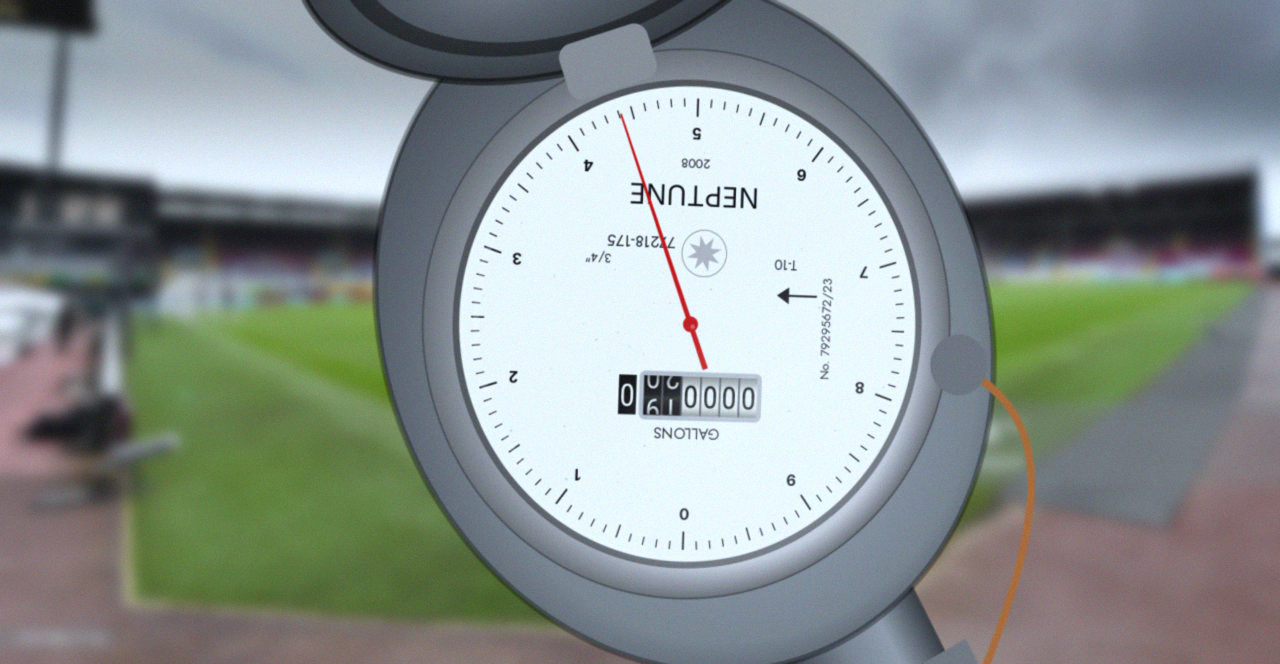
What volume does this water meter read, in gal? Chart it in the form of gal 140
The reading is gal 194.4
